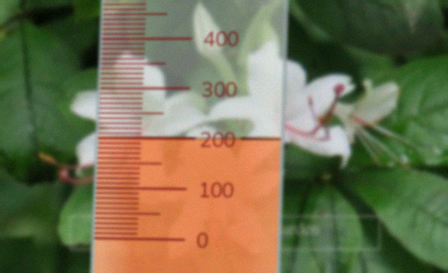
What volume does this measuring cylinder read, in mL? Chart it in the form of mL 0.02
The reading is mL 200
